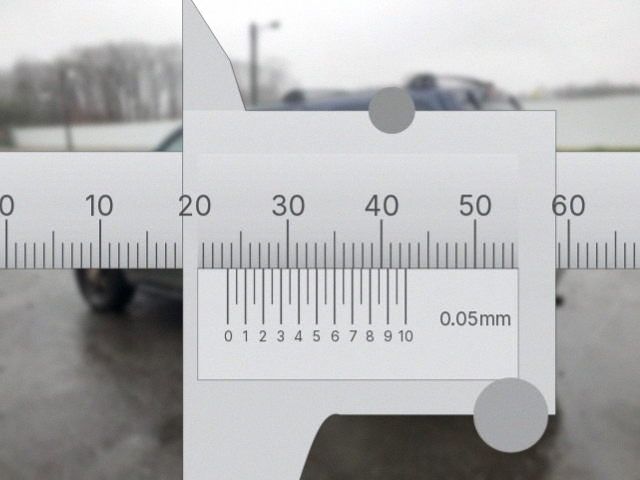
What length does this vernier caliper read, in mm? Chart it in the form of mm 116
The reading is mm 23.6
